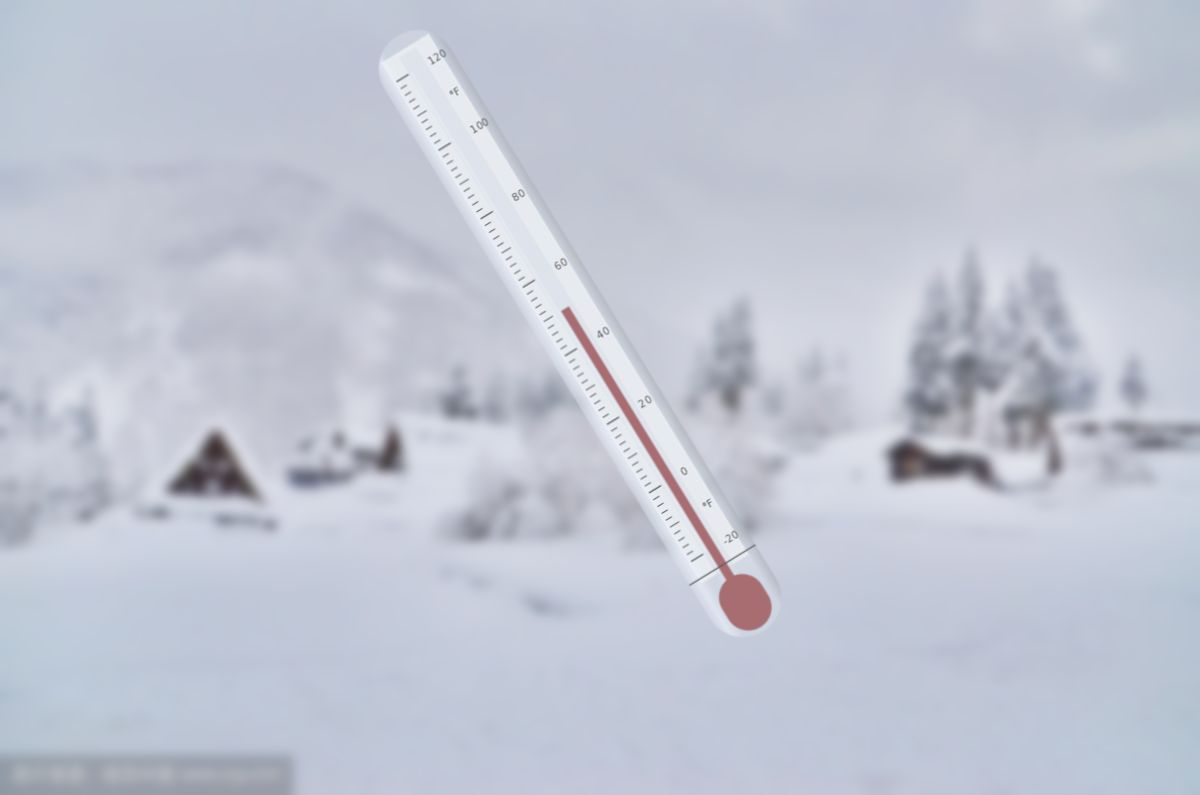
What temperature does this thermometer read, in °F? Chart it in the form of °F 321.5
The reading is °F 50
